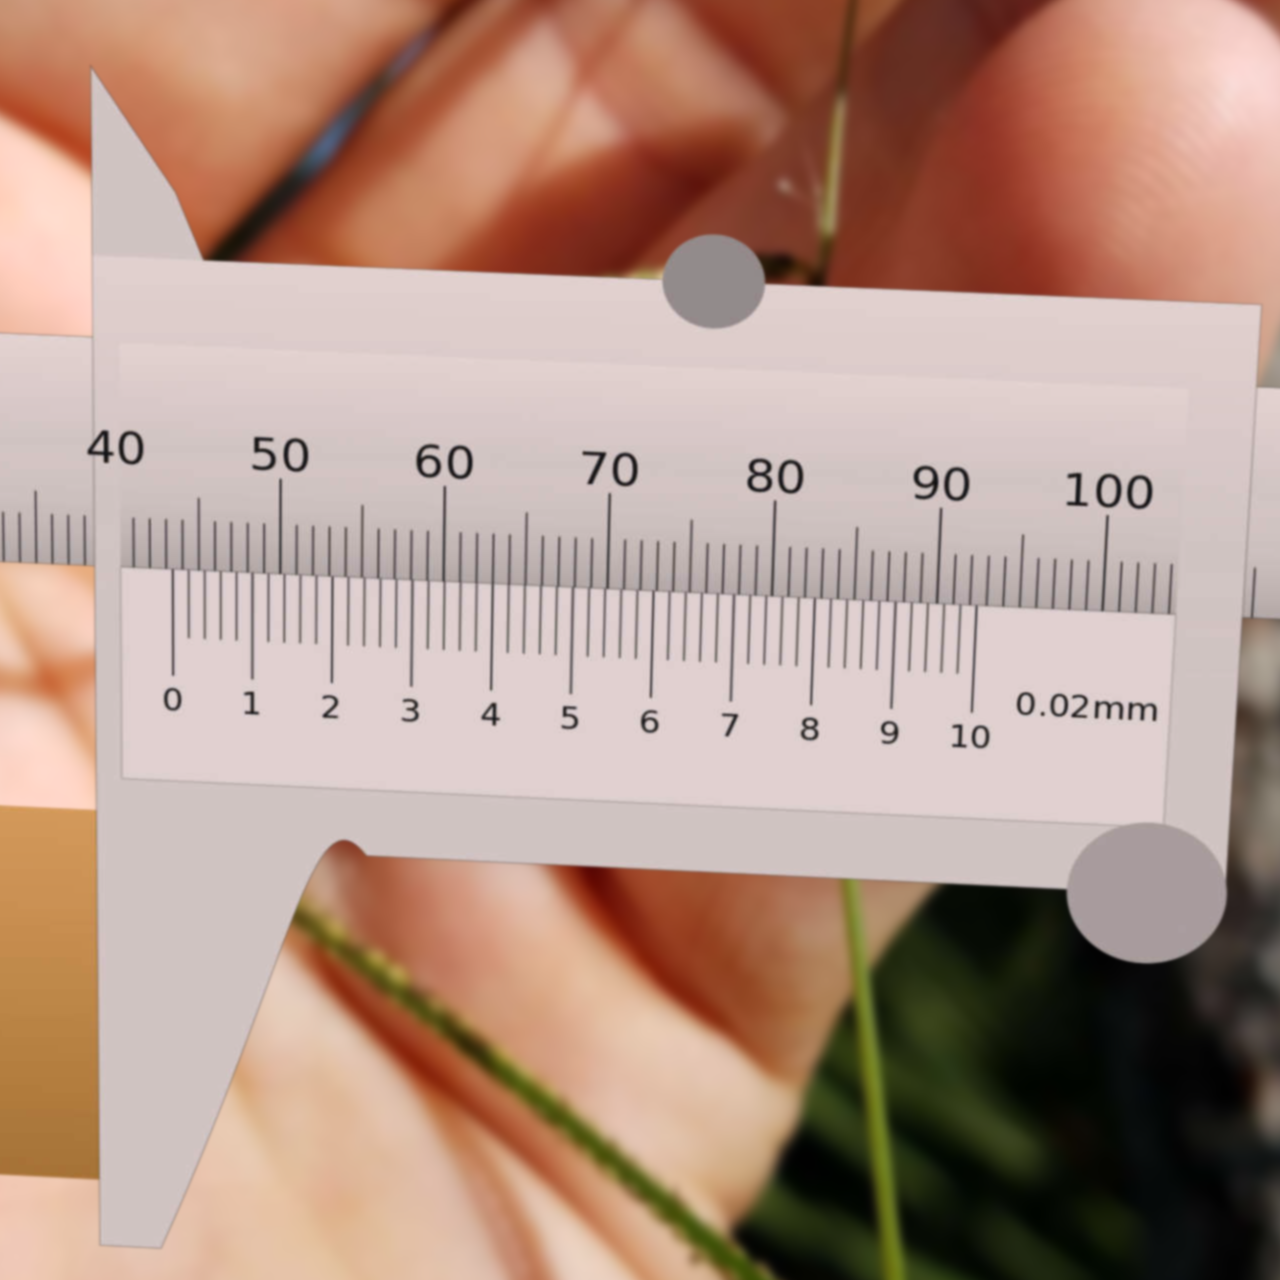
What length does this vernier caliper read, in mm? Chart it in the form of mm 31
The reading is mm 43.4
